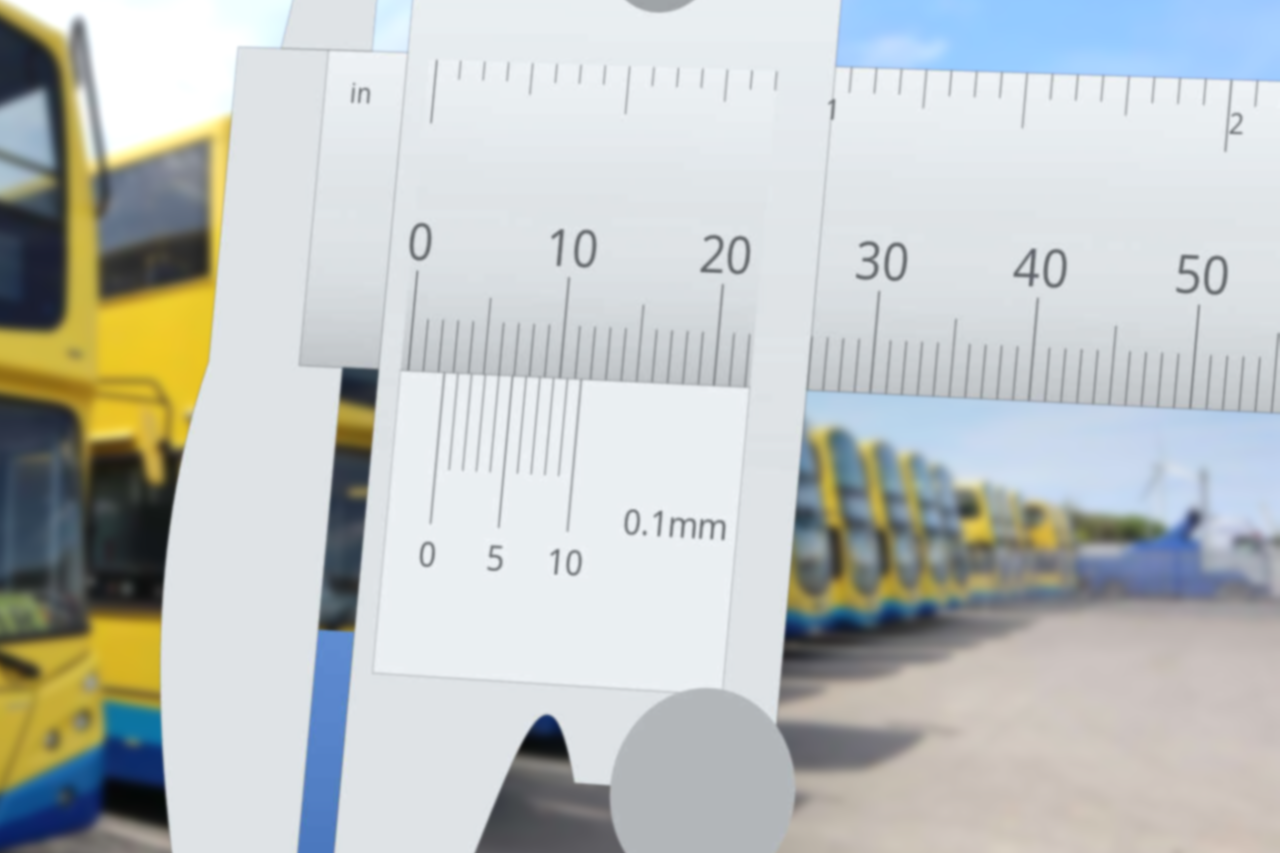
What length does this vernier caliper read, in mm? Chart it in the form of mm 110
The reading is mm 2.4
